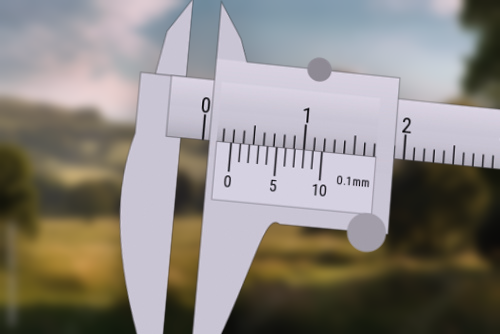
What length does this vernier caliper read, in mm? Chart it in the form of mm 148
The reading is mm 2.8
